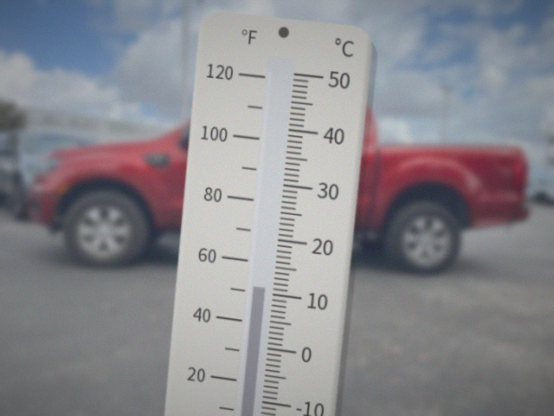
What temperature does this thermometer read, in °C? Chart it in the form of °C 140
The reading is °C 11
